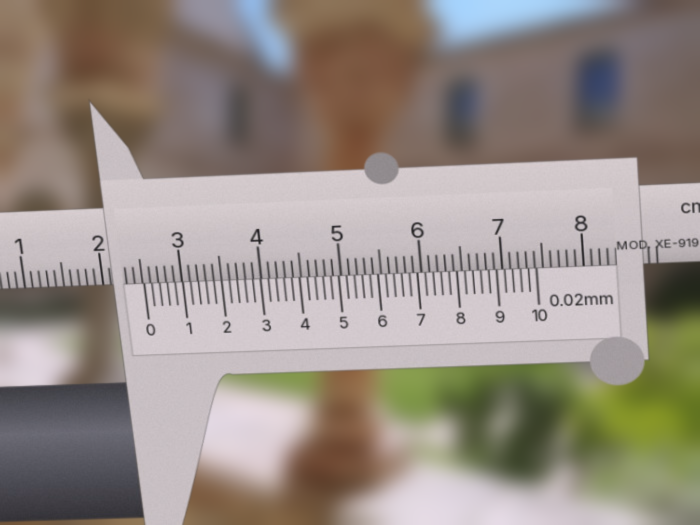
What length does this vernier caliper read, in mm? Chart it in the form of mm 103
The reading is mm 25.2
